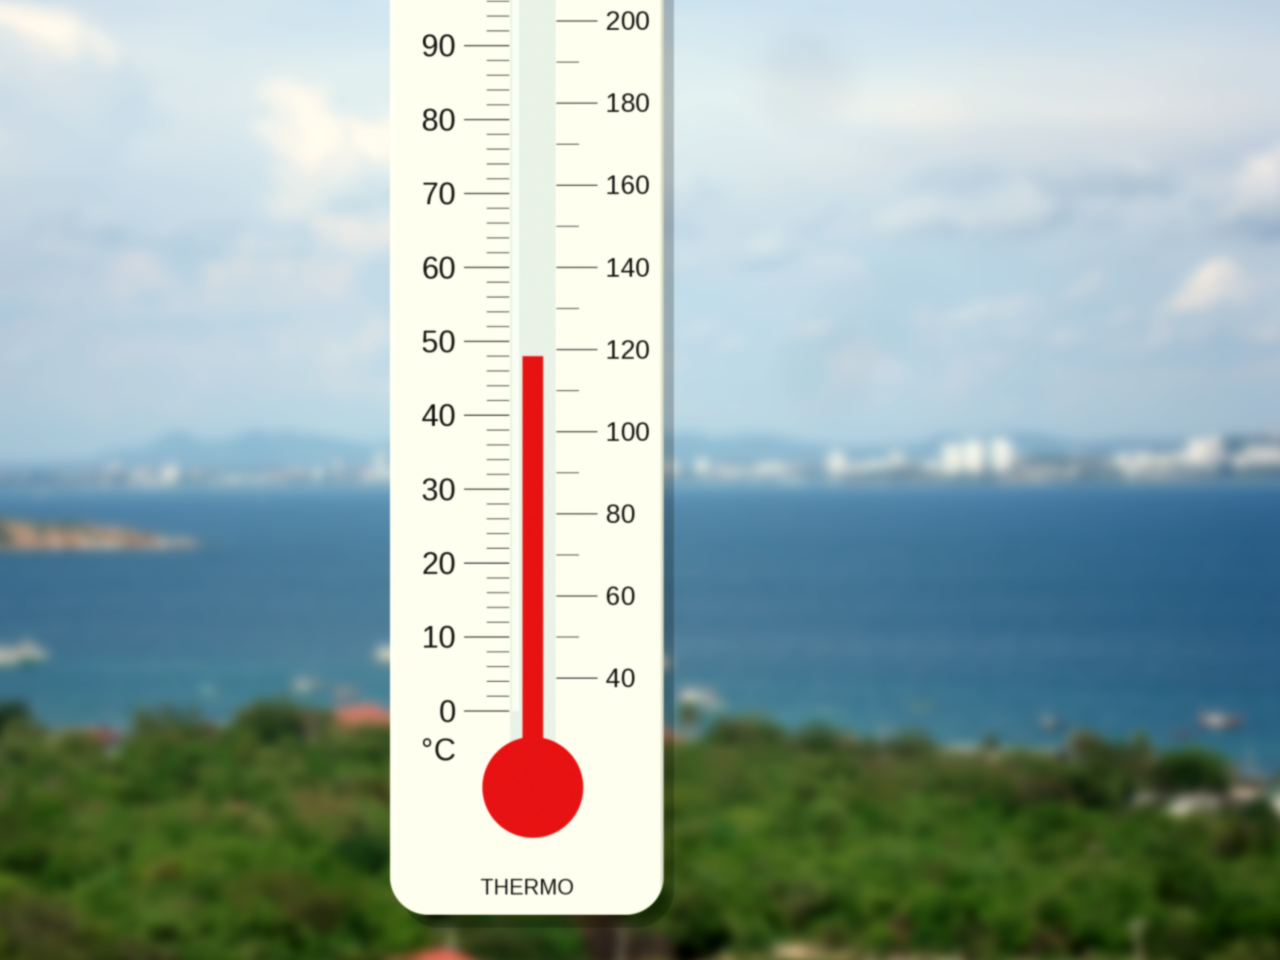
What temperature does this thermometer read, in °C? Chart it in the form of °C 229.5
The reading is °C 48
